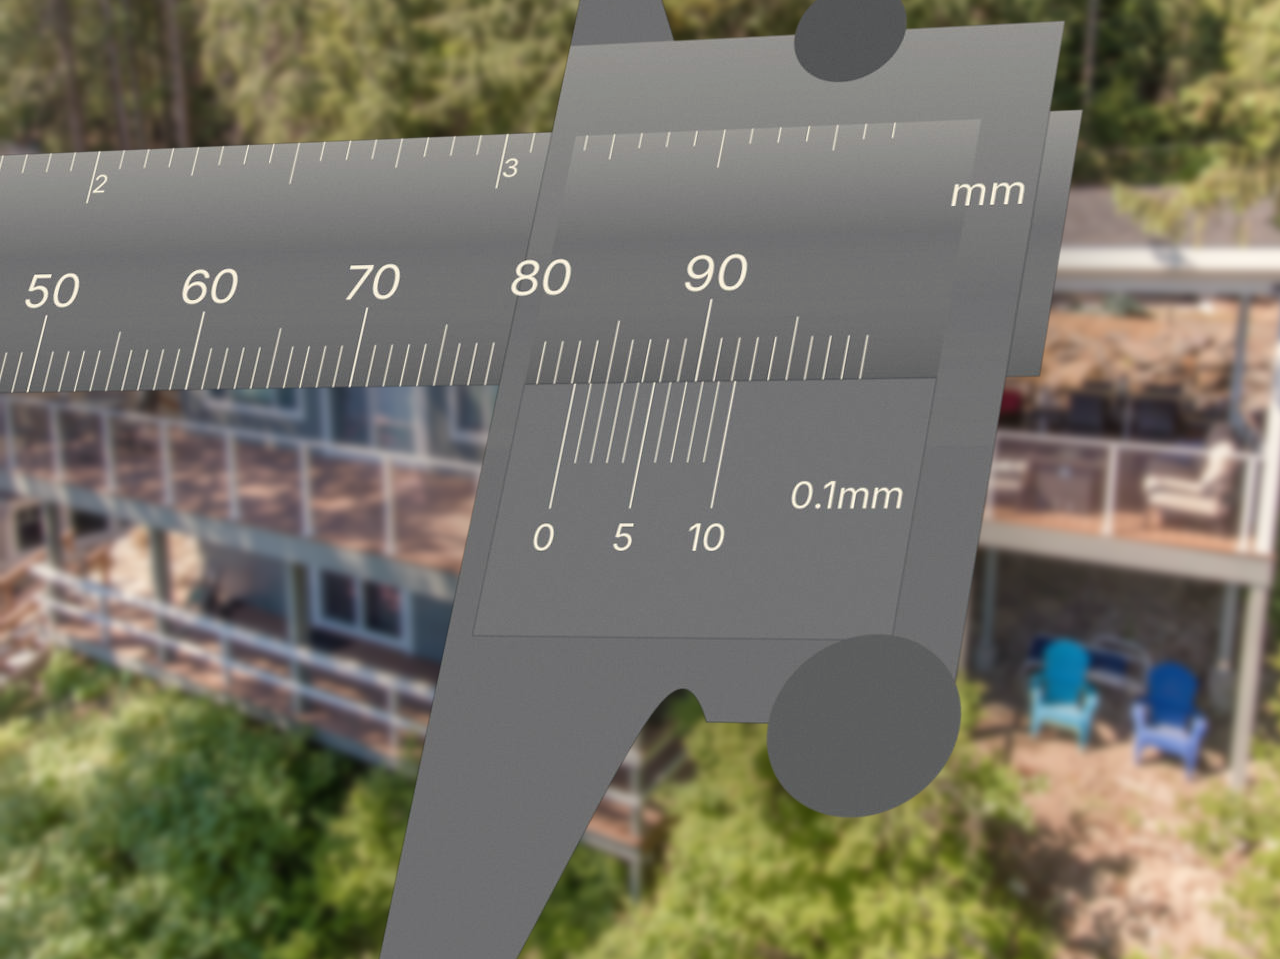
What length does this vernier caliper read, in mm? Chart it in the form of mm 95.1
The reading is mm 83.2
